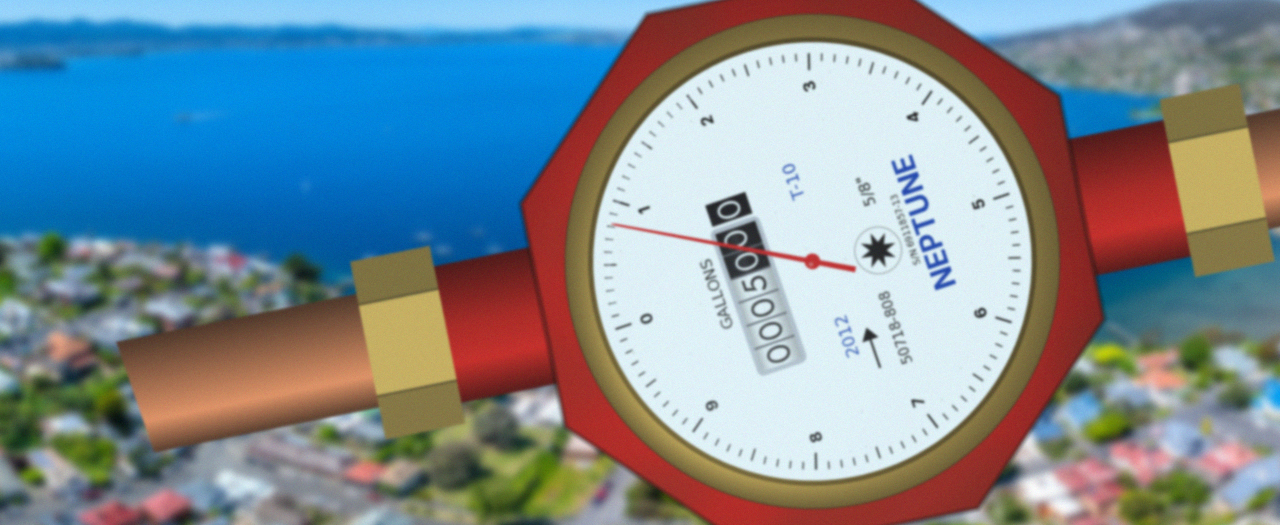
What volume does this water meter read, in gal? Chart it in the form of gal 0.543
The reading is gal 5000.8
